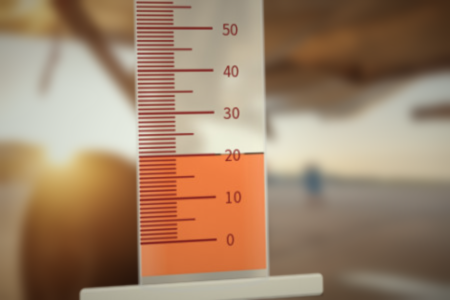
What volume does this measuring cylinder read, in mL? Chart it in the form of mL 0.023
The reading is mL 20
